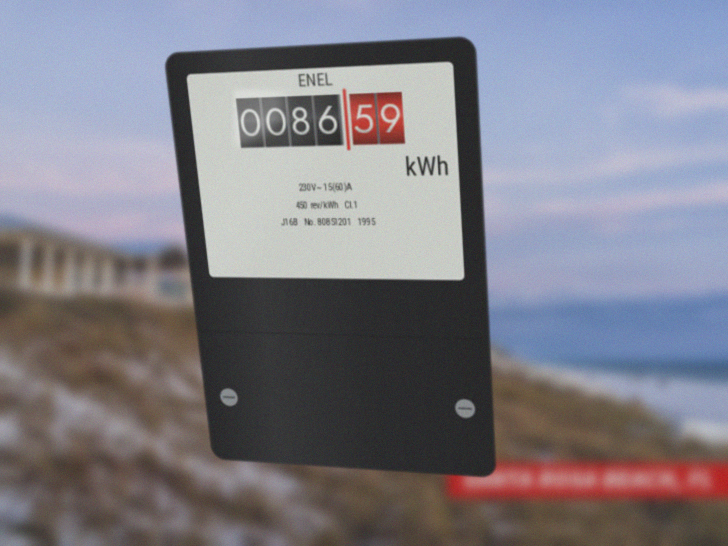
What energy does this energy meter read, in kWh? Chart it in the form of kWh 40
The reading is kWh 86.59
